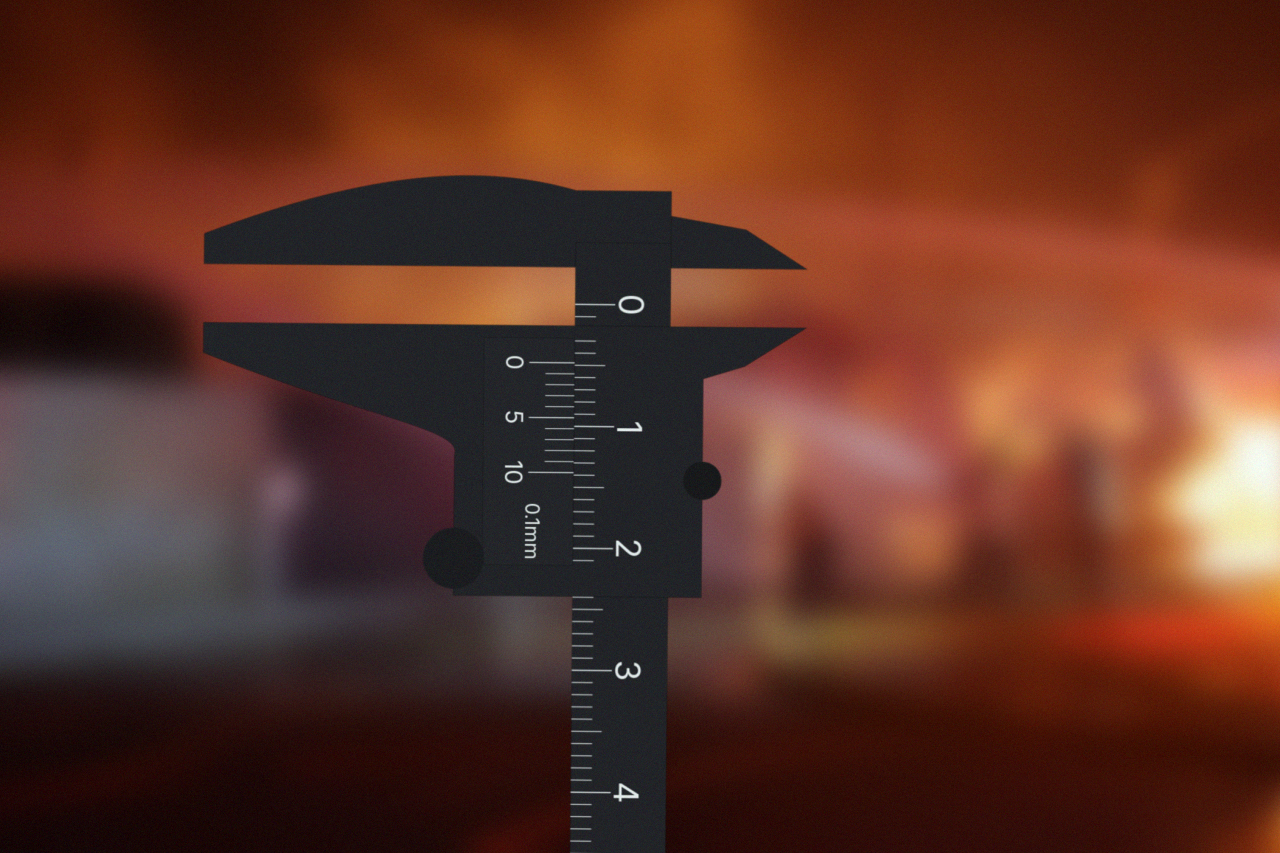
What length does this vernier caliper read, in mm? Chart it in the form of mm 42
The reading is mm 4.8
